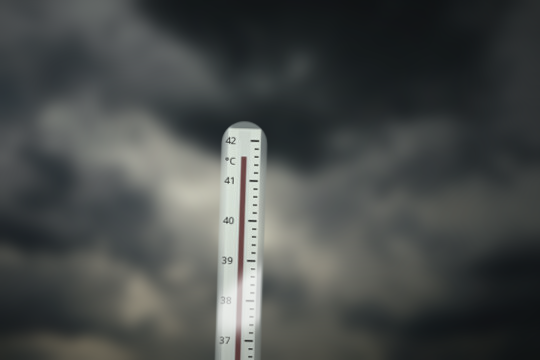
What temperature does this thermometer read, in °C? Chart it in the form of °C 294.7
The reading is °C 41.6
